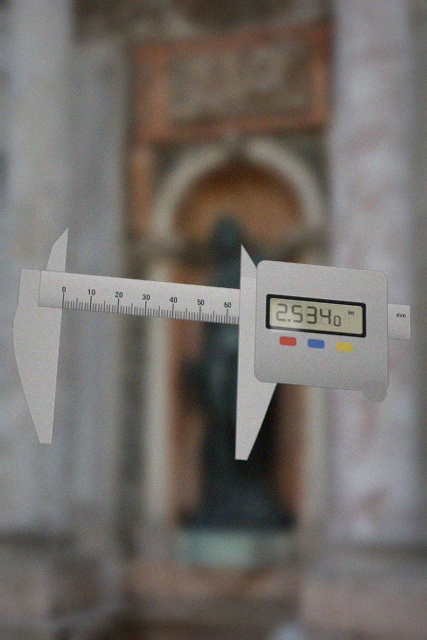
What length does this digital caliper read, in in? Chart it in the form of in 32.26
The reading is in 2.5340
